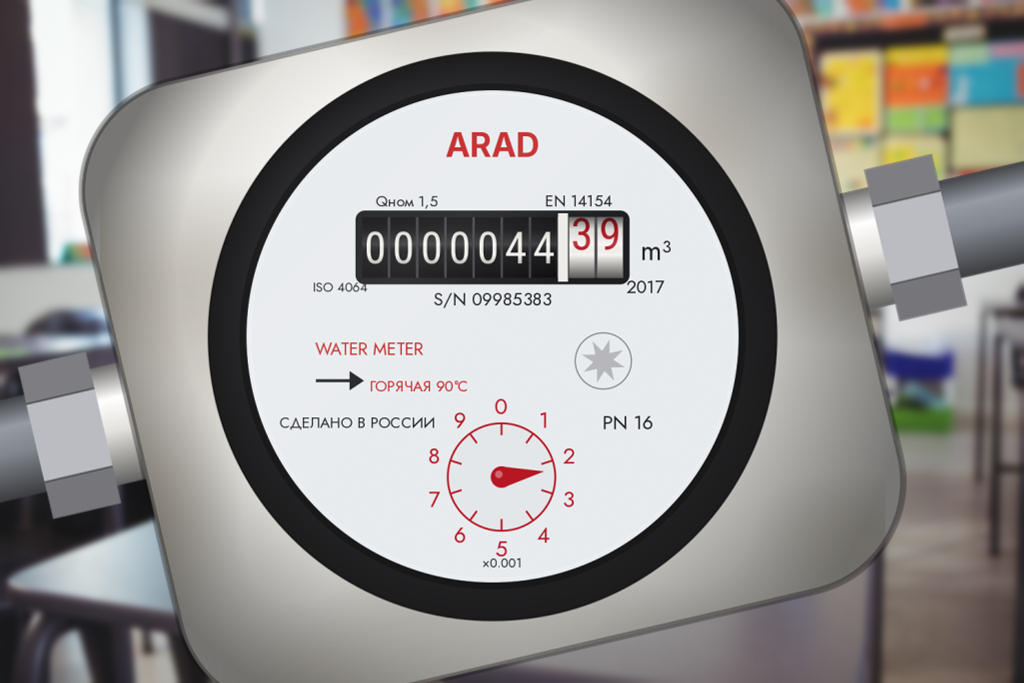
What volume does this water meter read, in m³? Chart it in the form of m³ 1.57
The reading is m³ 44.392
